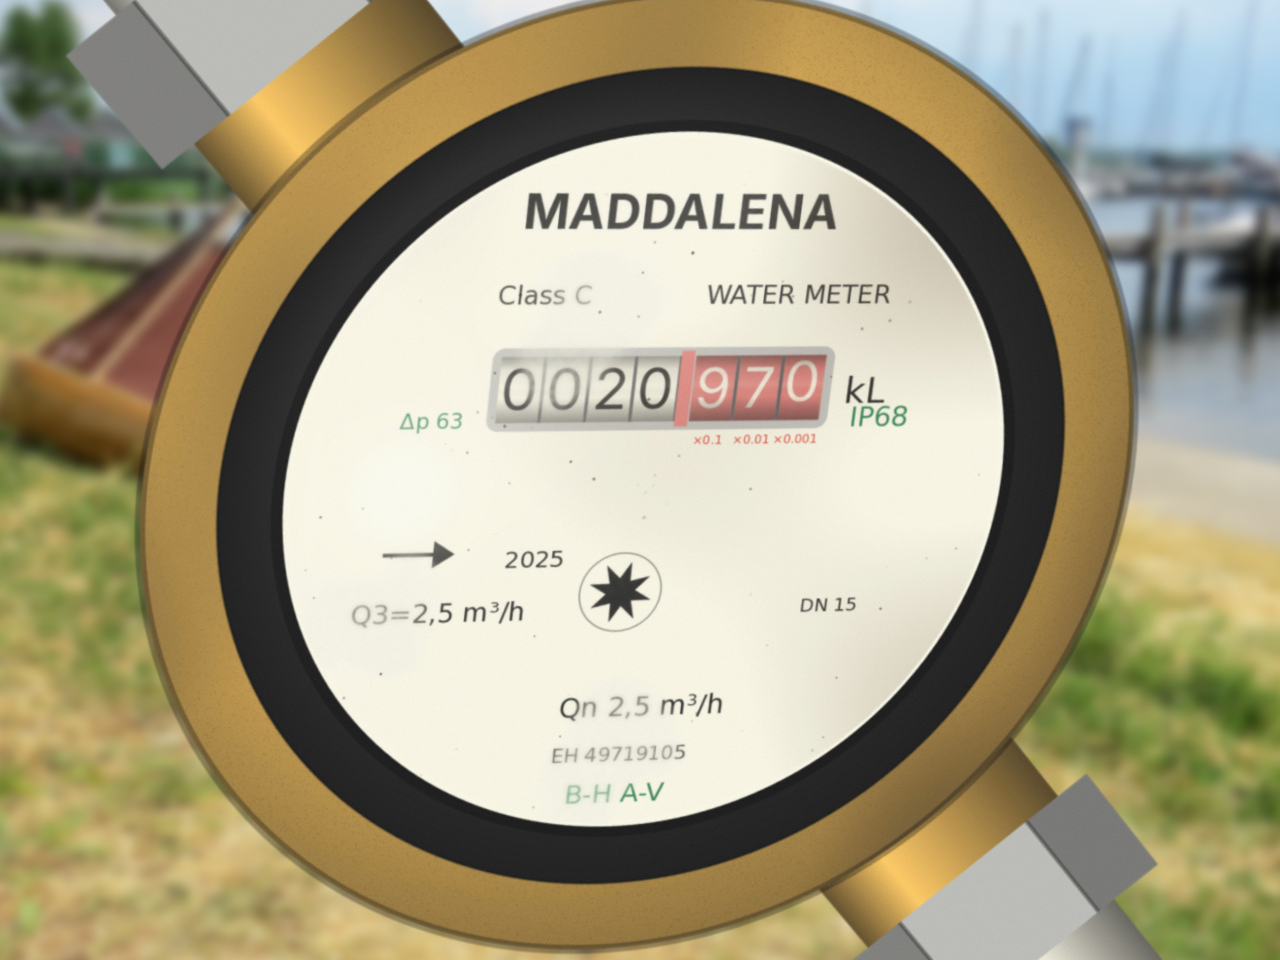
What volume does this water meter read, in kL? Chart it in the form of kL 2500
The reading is kL 20.970
